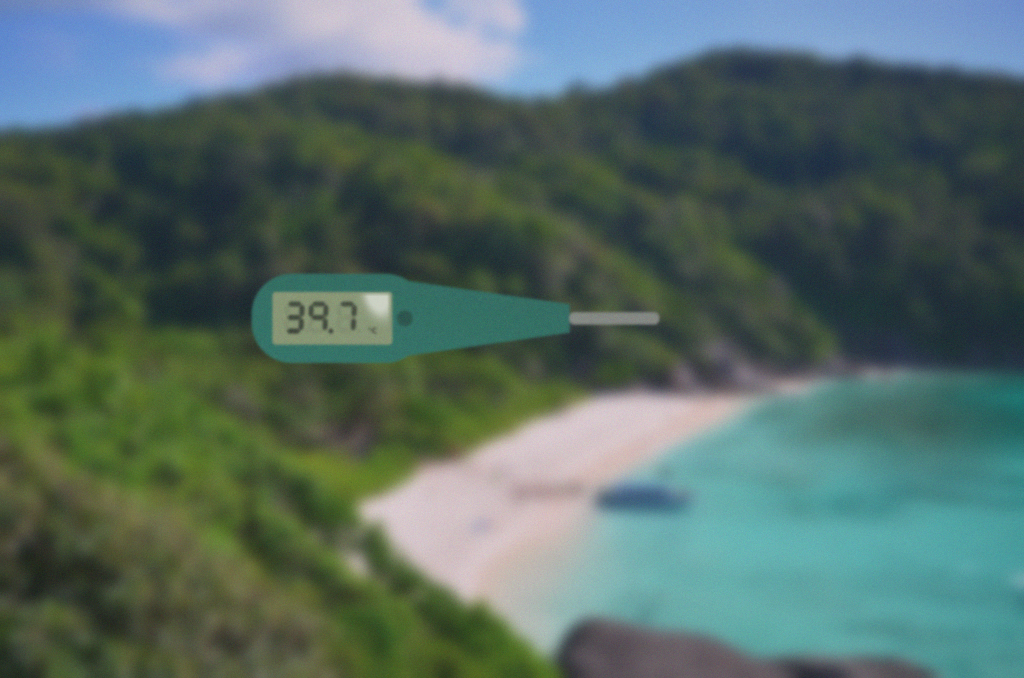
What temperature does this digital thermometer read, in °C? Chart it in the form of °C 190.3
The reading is °C 39.7
